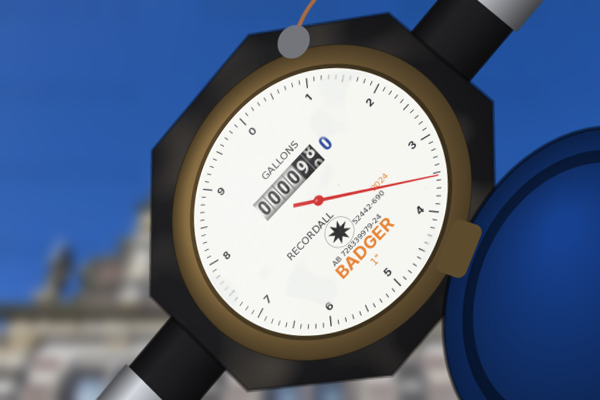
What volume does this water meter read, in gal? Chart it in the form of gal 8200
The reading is gal 983.5
